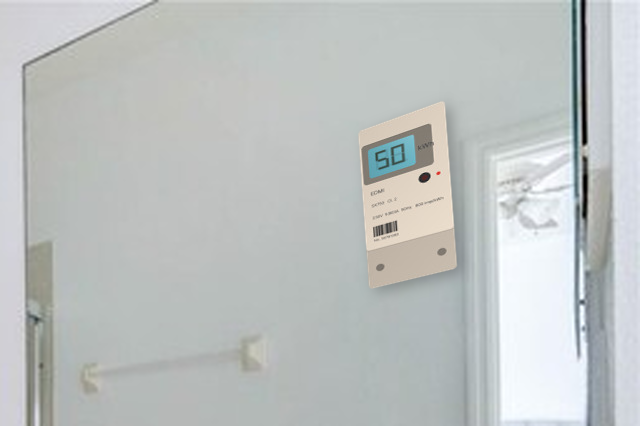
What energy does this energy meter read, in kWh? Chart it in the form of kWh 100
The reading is kWh 50
